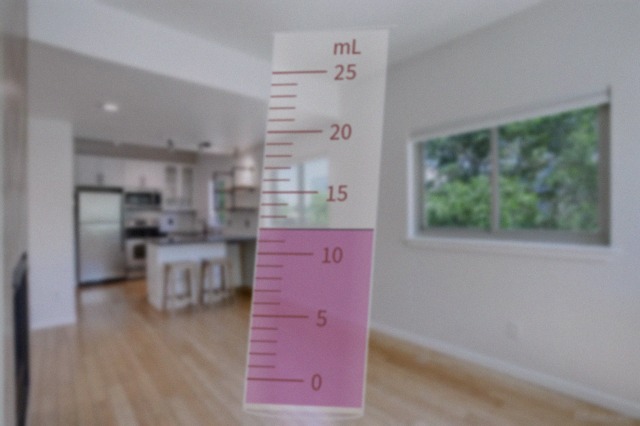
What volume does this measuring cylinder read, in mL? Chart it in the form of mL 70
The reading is mL 12
